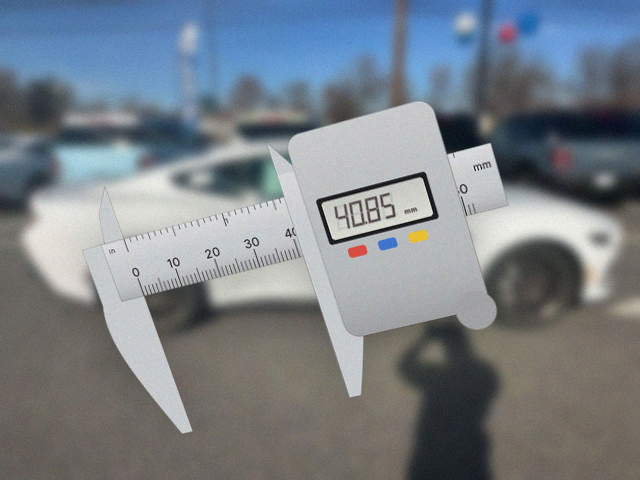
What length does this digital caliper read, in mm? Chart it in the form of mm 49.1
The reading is mm 40.85
